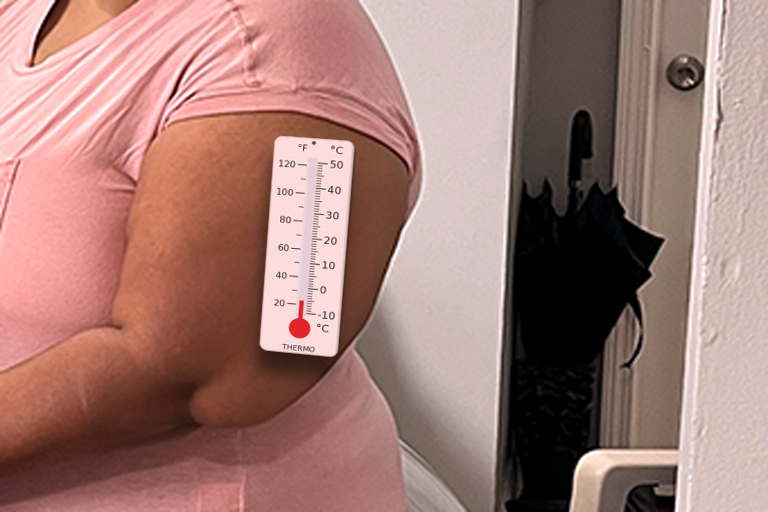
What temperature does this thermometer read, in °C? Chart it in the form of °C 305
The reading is °C -5
